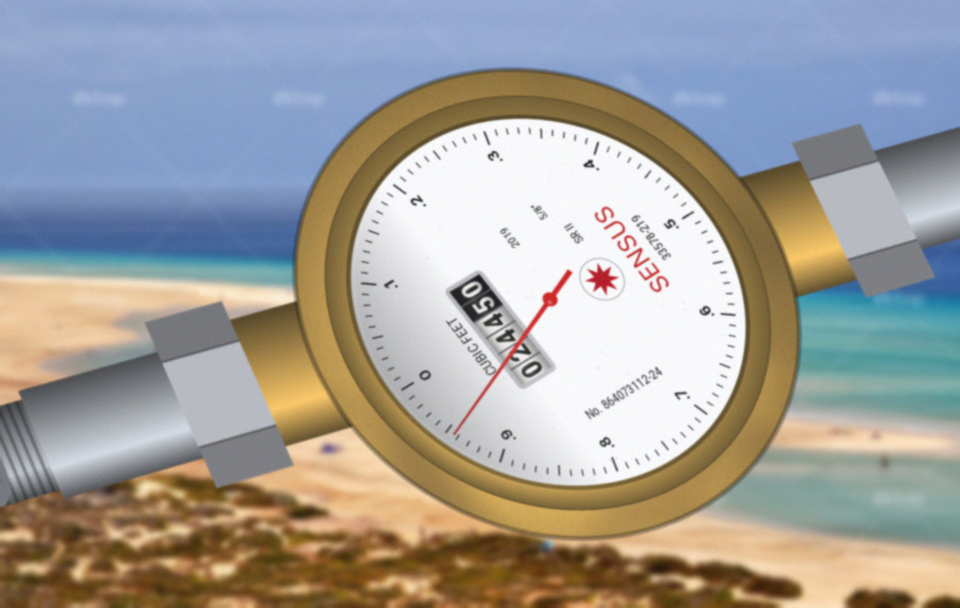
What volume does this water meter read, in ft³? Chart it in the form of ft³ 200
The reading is ft³ 24449.94
